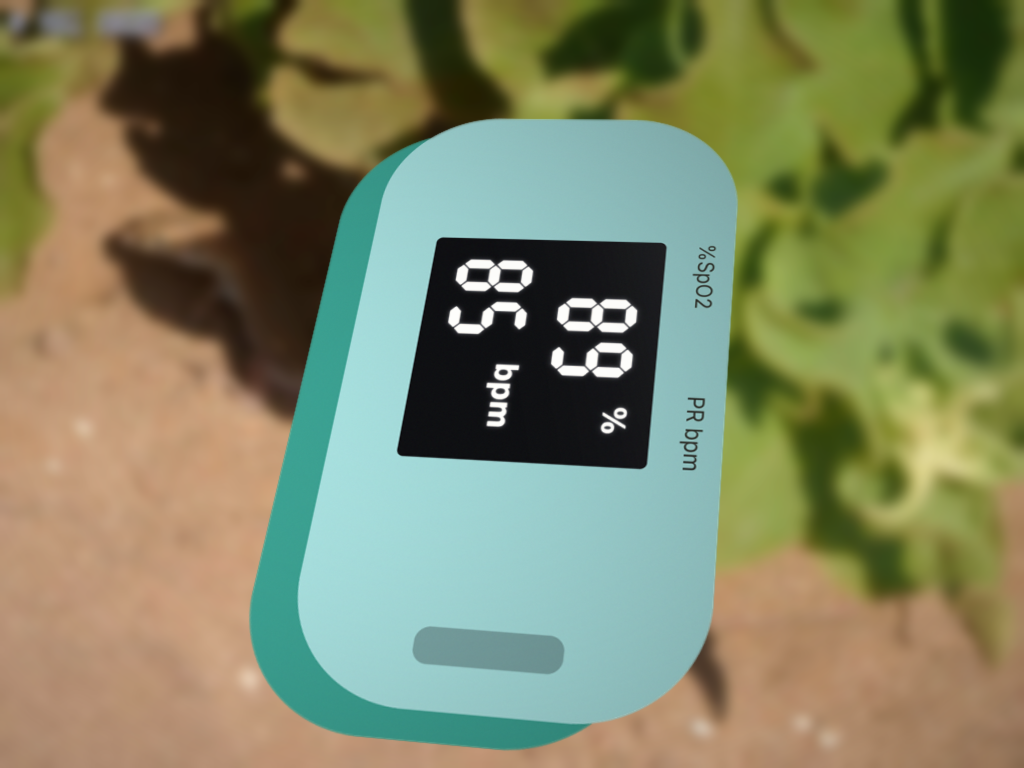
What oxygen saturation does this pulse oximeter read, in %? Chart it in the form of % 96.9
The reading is % 89
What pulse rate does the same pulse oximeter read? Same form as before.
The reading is bpm 85
